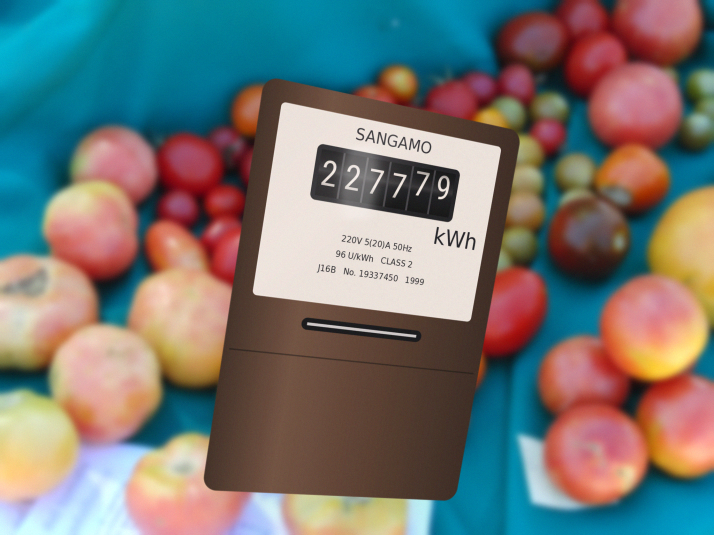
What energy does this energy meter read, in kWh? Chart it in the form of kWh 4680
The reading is kWh 227779
